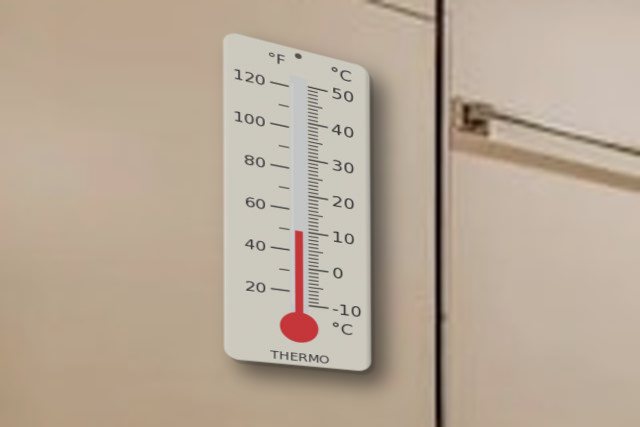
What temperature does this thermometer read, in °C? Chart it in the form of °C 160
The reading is °C 10
